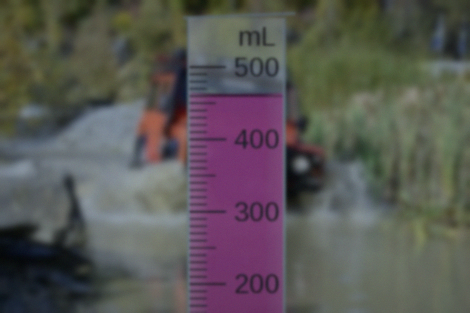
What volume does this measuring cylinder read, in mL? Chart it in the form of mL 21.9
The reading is mL 460
